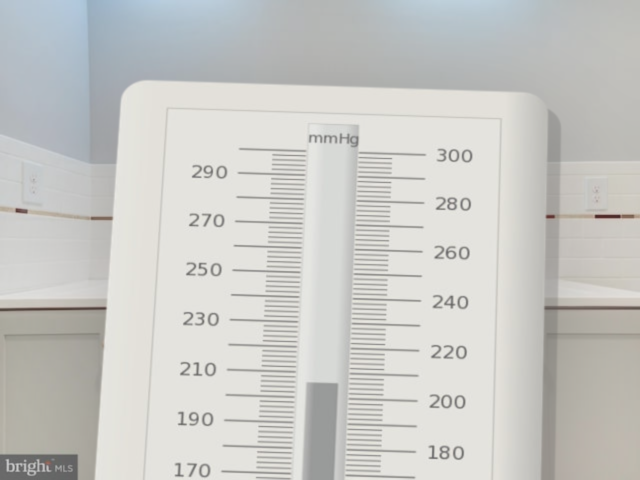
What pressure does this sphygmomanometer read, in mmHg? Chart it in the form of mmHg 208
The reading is mmHg 206
